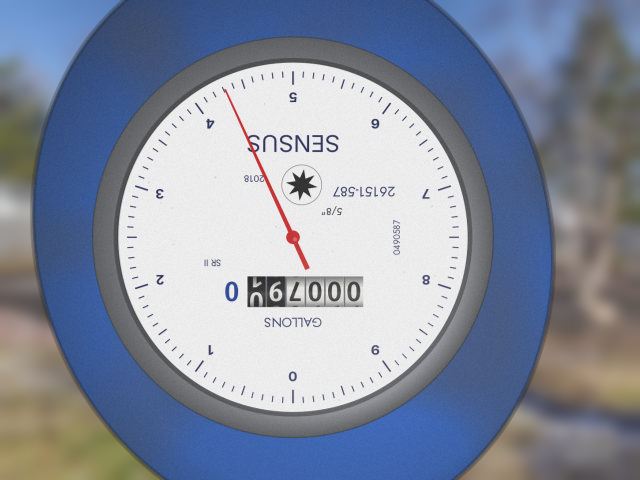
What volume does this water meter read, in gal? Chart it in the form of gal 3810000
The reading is gal 7904.3
